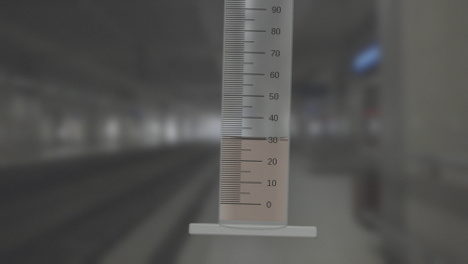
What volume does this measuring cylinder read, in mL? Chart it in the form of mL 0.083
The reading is mL 30
